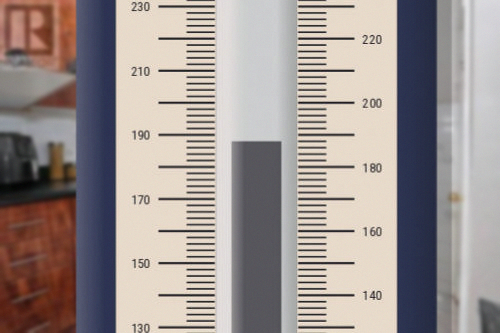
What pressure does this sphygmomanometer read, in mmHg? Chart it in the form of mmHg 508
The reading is mmHg 188
